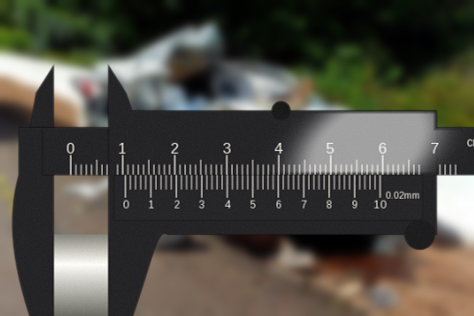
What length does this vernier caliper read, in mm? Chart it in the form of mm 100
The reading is mm 10.5
